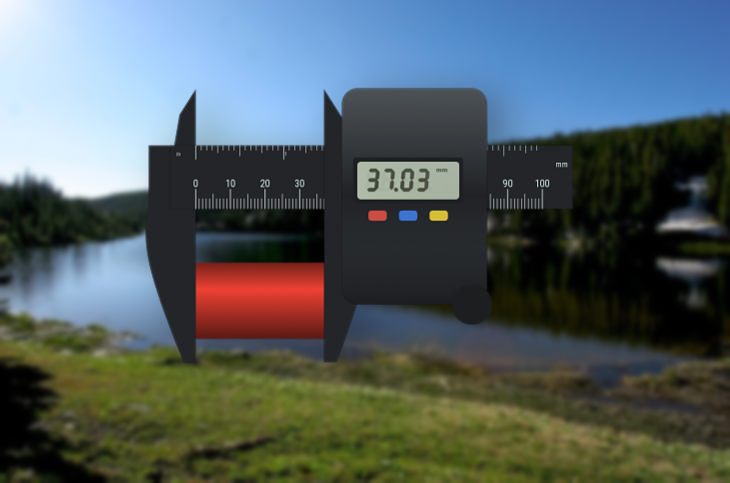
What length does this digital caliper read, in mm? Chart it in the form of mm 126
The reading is mm 37.03
